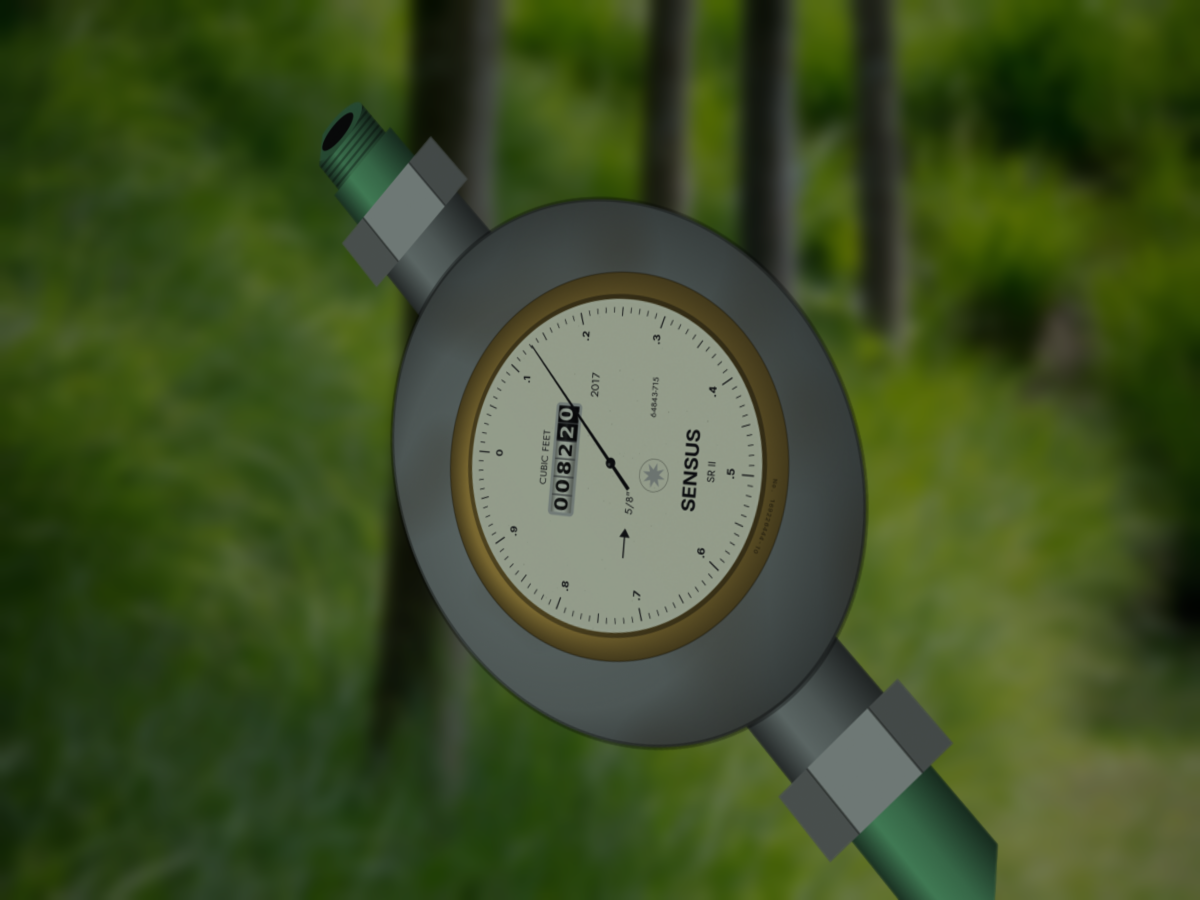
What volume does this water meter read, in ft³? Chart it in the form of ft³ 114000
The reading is ft³ 8220.13
